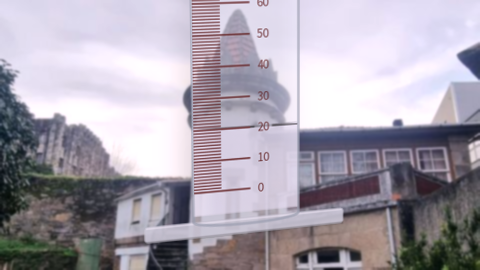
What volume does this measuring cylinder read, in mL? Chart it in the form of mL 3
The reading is mL 20
